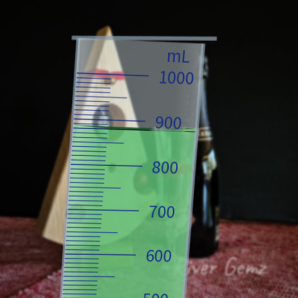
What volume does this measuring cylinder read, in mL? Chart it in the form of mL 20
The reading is mL 880
